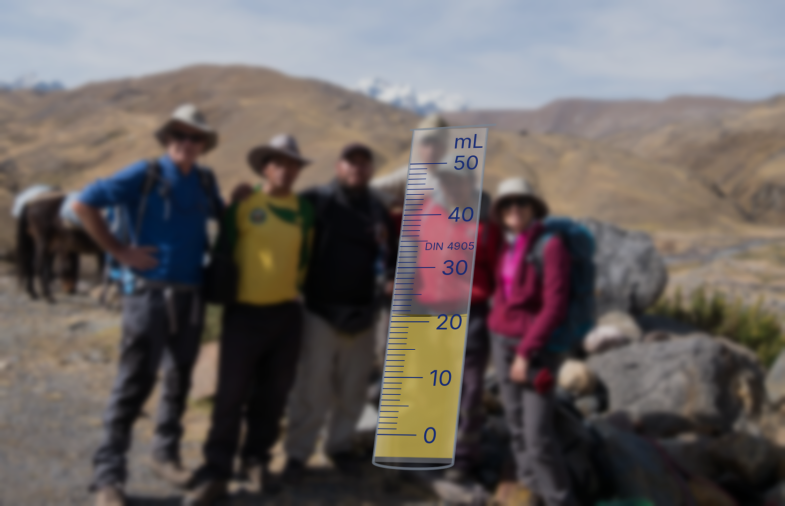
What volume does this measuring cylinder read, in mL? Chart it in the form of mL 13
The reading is mL 21
